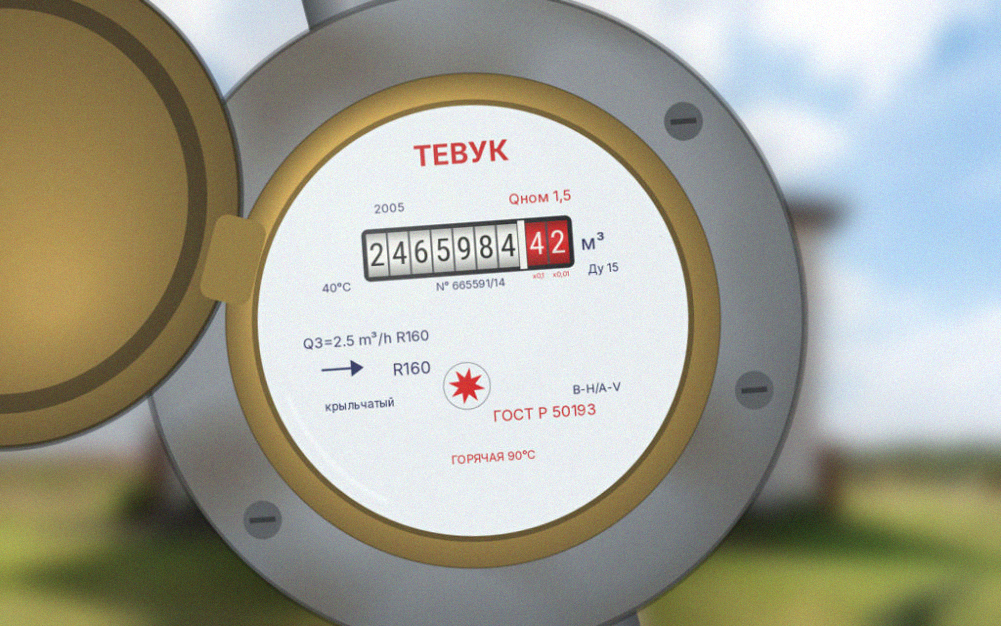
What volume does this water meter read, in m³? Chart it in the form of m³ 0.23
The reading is m³ 2465984.42
